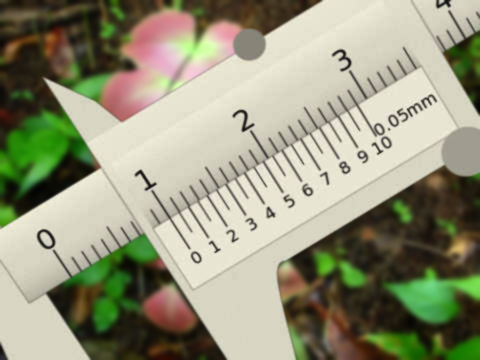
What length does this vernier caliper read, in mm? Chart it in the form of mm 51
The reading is mm 10.0
